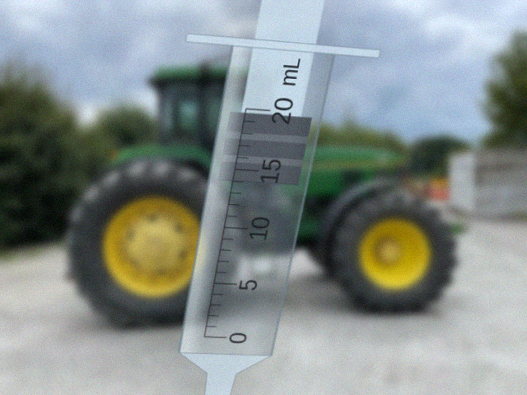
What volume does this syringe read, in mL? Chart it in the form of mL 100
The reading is mL 14
